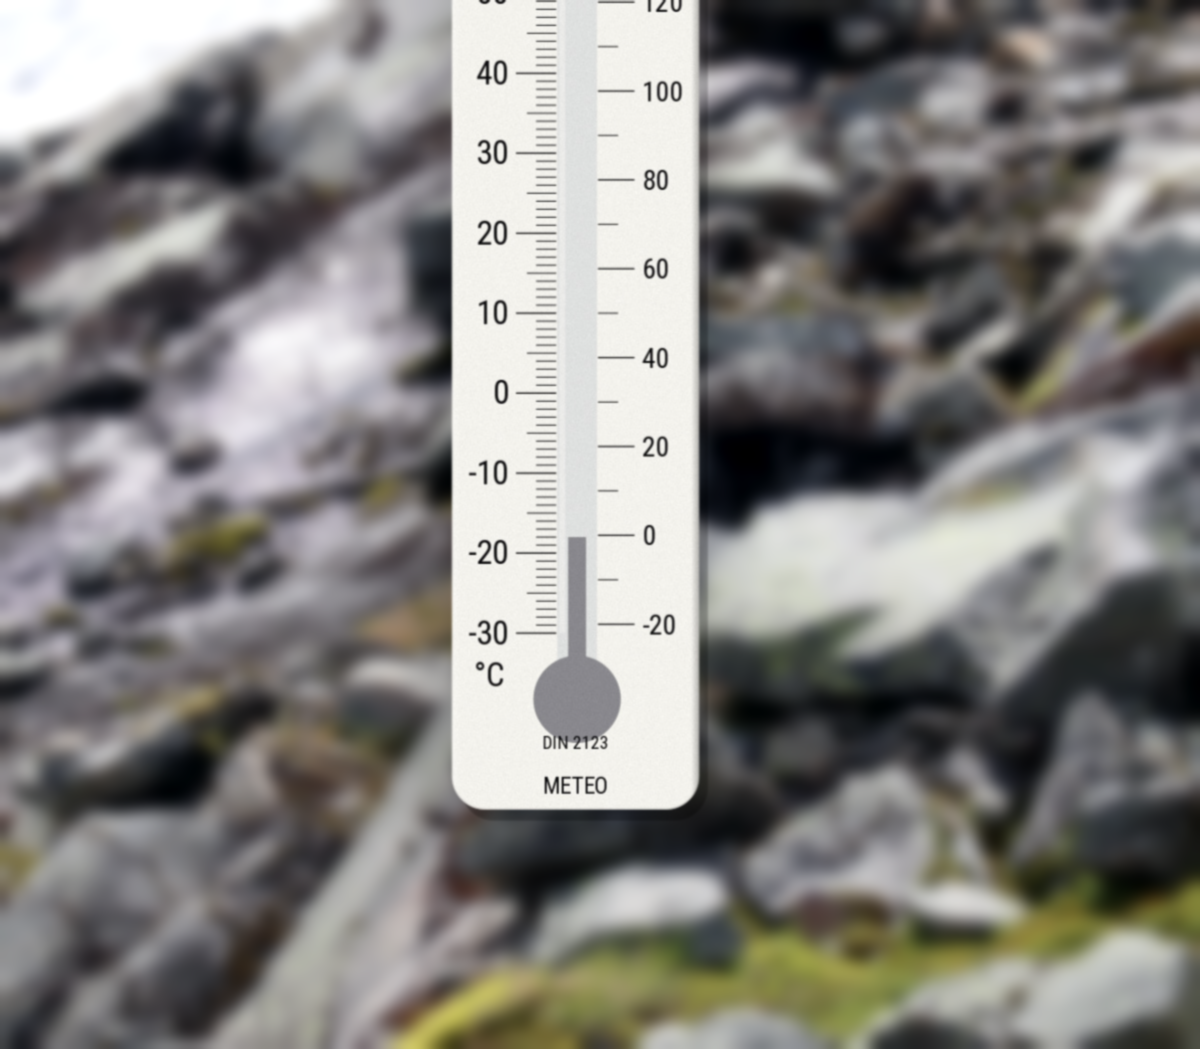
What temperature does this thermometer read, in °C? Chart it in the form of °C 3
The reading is °C -18
